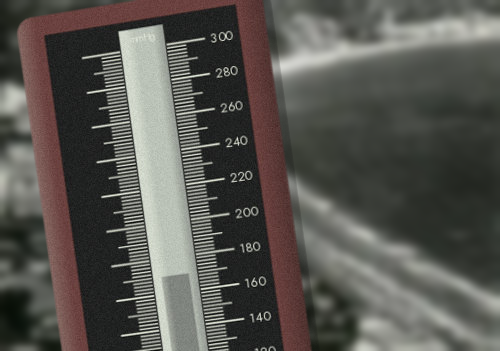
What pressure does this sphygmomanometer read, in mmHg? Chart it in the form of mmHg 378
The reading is mmHg 170
